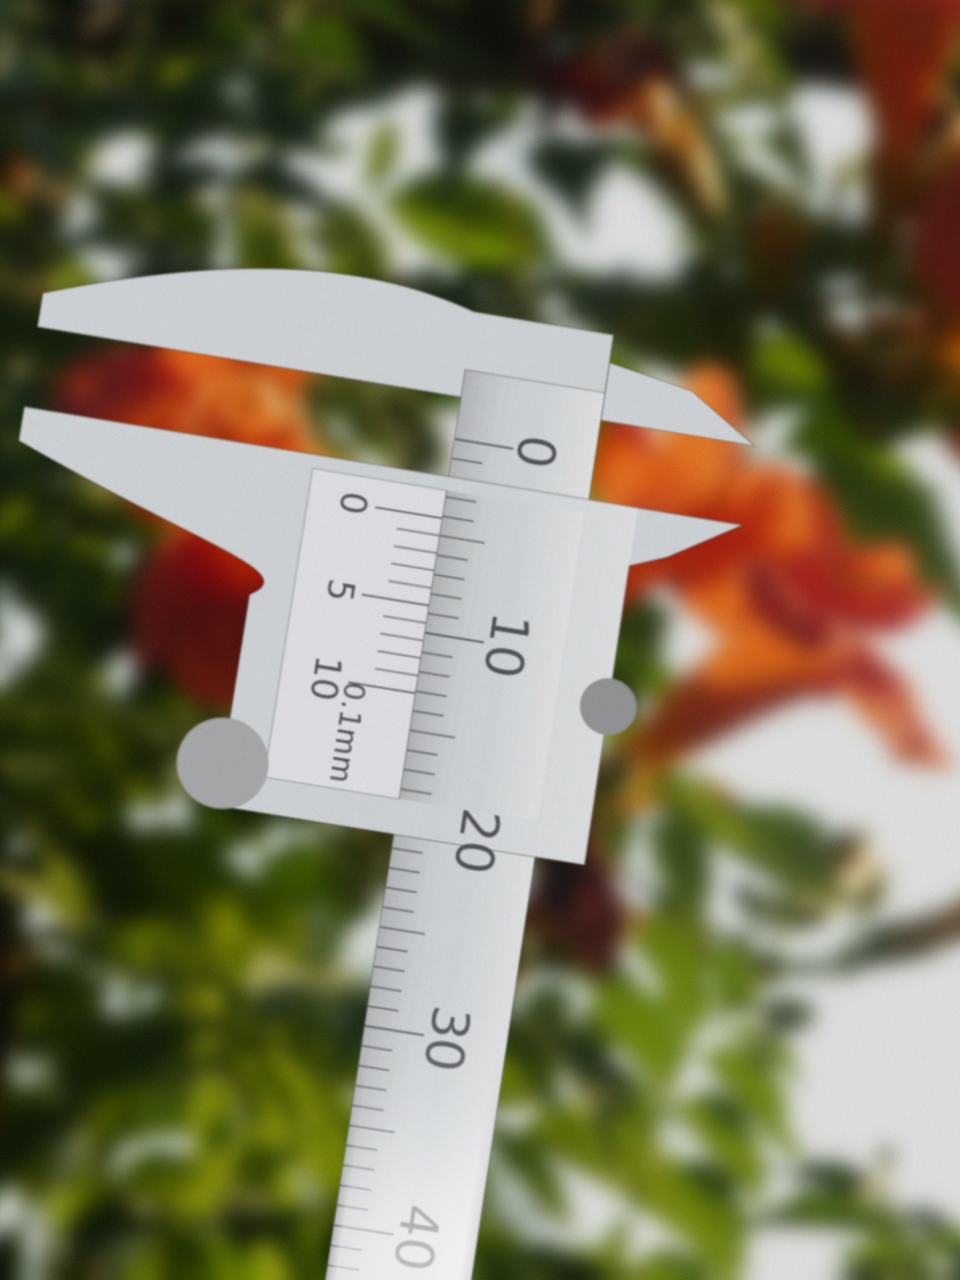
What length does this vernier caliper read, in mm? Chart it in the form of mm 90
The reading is mm 4.1
